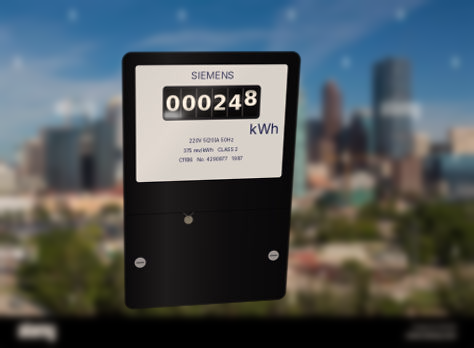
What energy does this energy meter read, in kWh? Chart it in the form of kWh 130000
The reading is kWh 248
